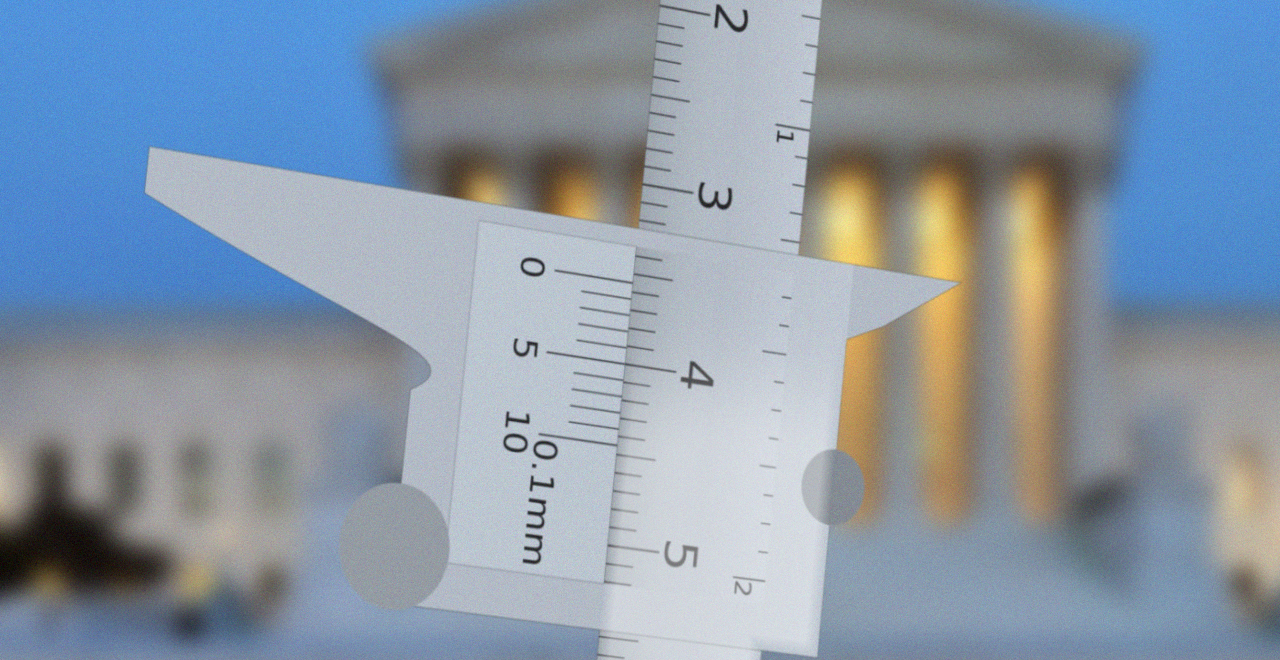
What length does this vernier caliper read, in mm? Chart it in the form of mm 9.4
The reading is mm 35.5
